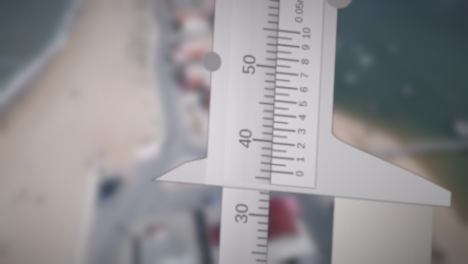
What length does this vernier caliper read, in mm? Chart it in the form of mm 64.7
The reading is mm 36.0
